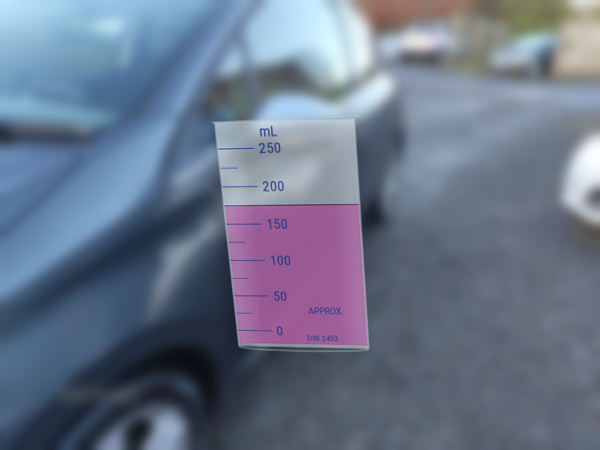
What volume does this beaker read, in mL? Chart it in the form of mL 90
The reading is mL 175
